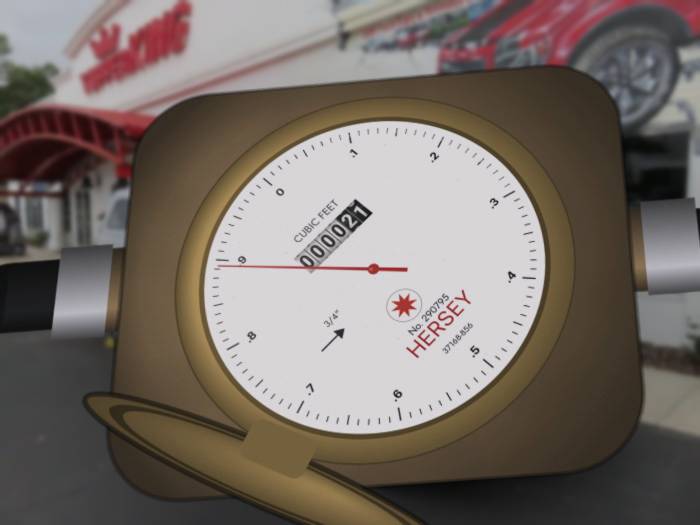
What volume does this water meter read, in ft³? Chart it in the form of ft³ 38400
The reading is ft³ 20.89
